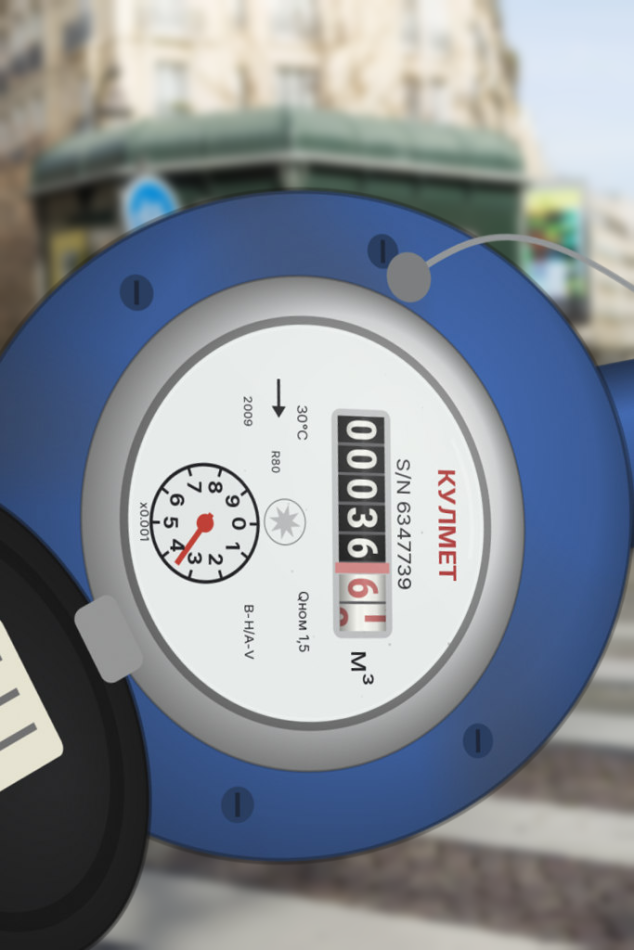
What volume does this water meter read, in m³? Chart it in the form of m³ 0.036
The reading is m³ 36.613
